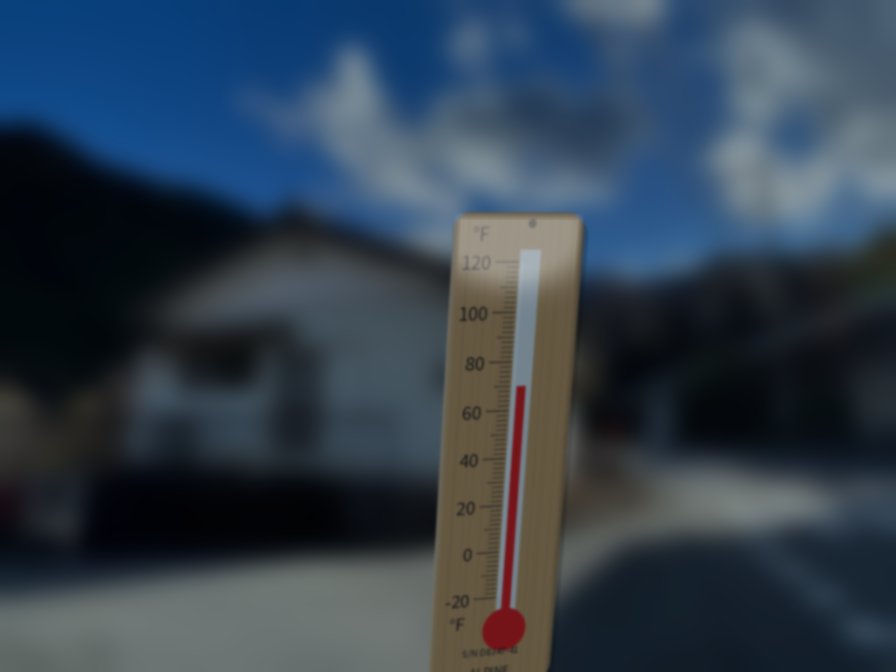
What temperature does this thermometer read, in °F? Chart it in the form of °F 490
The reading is °F 70
